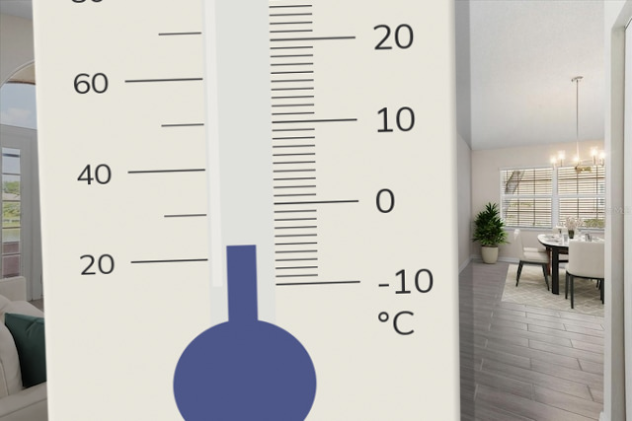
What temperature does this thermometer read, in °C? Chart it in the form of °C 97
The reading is °C -5
